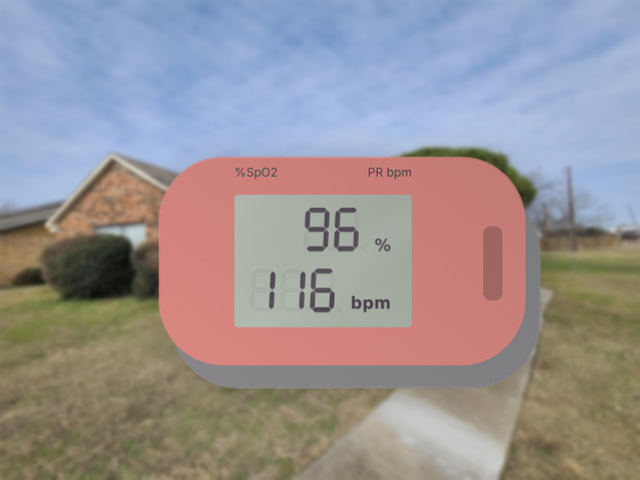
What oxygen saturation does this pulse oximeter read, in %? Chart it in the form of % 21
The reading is % 96
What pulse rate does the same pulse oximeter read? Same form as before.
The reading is bpm 116
